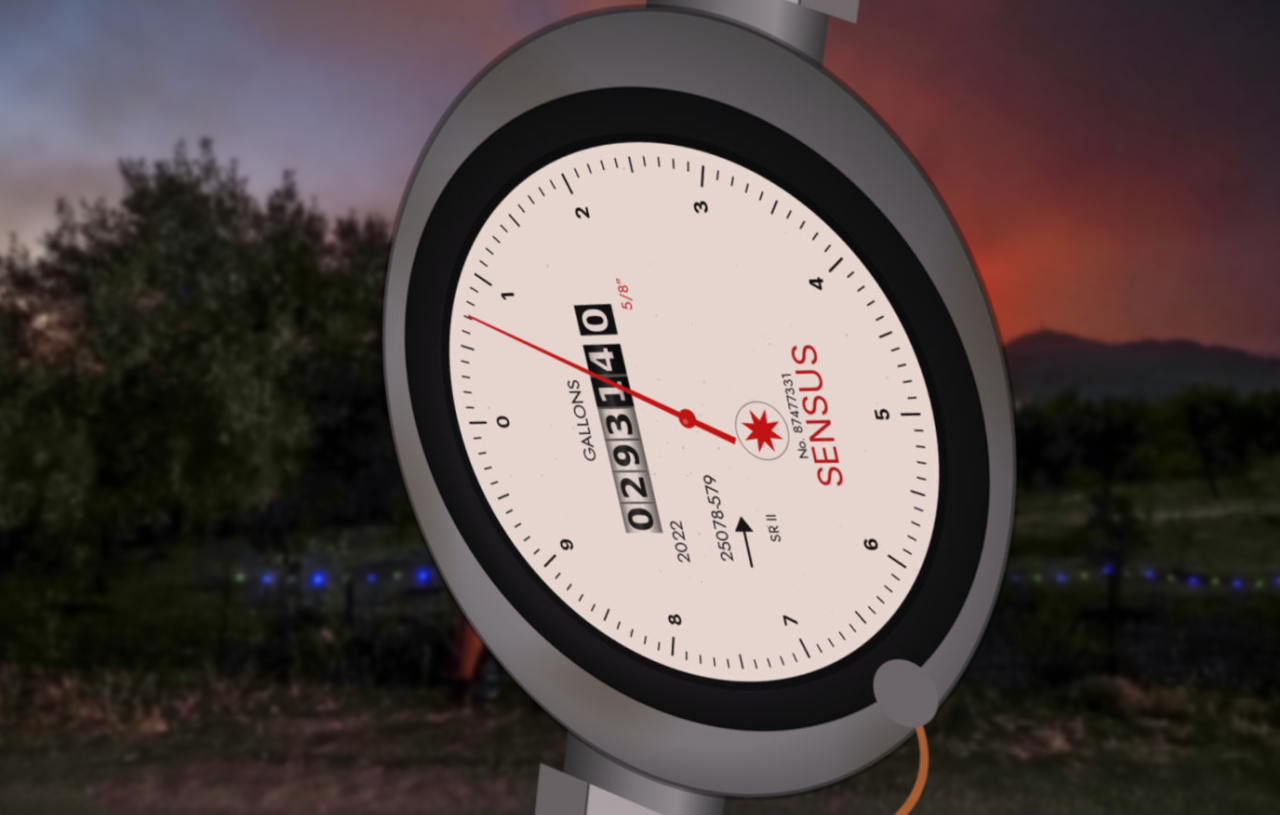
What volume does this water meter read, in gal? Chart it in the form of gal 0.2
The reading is gal 293140.7
